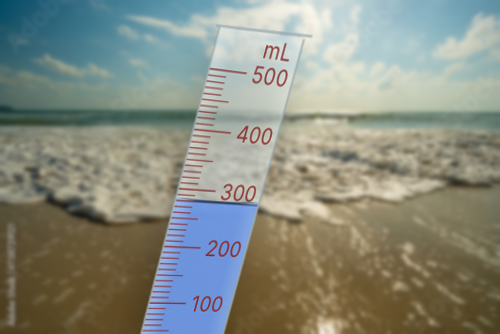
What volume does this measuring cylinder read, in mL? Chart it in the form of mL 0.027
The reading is mL 280
